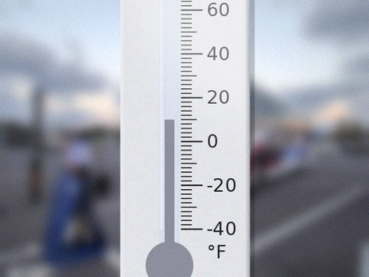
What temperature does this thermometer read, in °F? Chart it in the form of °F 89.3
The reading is °F 10
